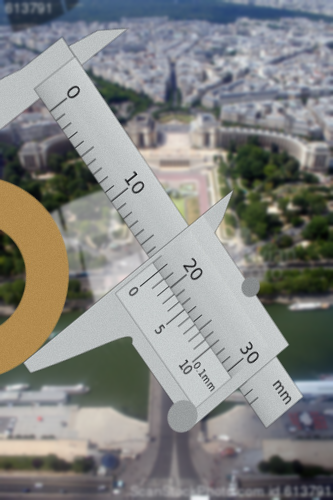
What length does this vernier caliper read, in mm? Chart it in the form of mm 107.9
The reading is mm 18.0
